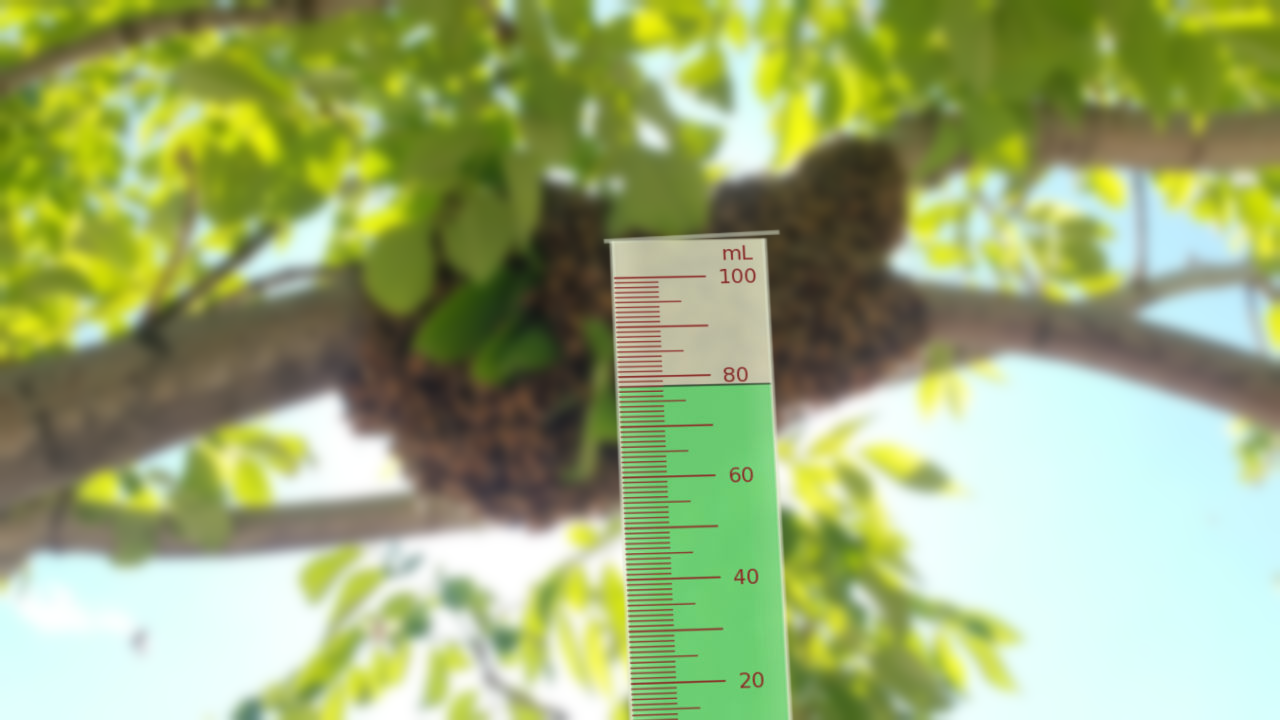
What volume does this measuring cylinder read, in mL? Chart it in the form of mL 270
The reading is mL 78
